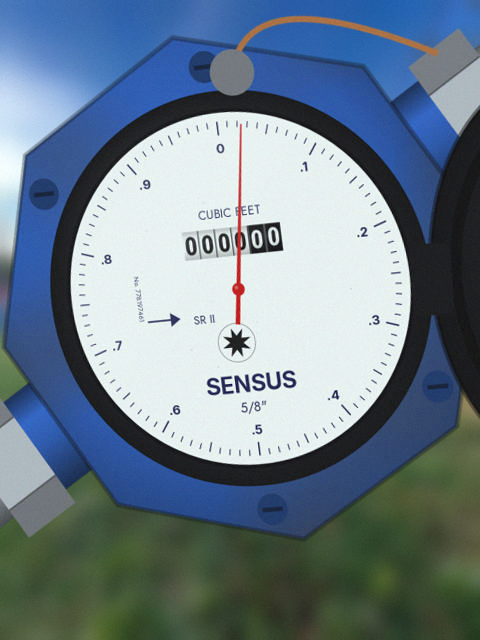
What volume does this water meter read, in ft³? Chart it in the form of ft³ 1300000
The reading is ft³ 0.02
